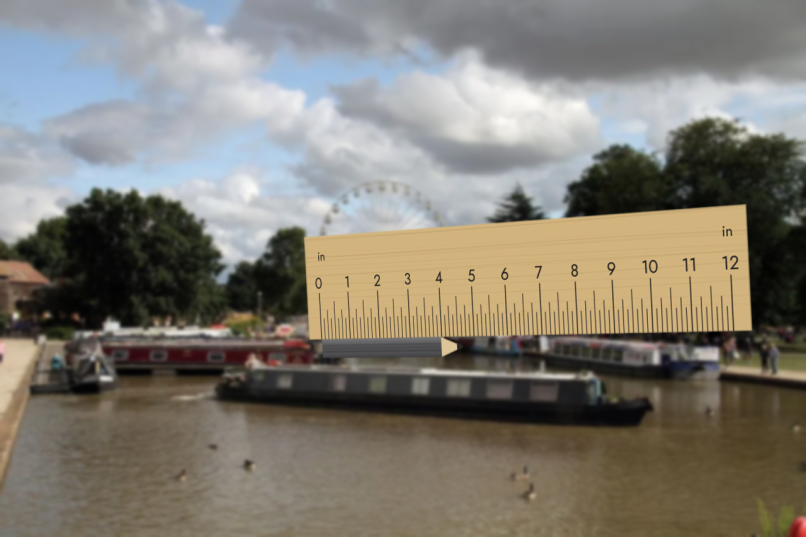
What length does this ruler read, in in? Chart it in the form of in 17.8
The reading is in 4.625
